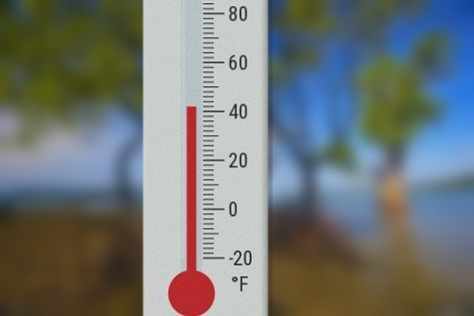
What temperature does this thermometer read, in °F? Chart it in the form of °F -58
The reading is °F 42
